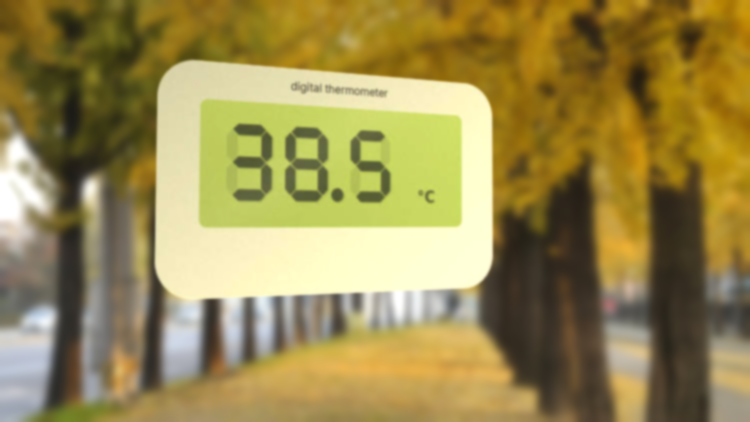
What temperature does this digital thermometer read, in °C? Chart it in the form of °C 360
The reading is °C 38.5
